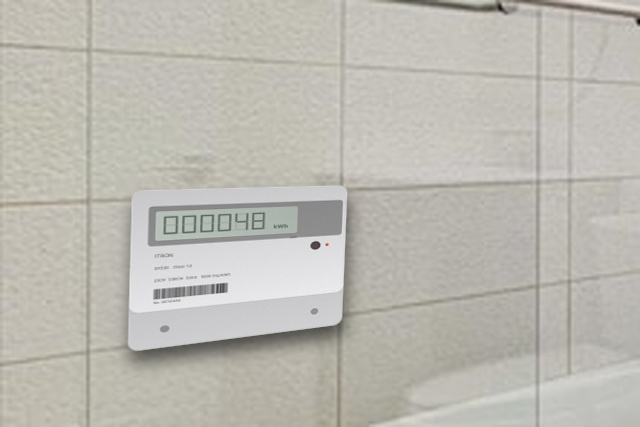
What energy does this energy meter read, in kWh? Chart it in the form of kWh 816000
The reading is kWh 48
